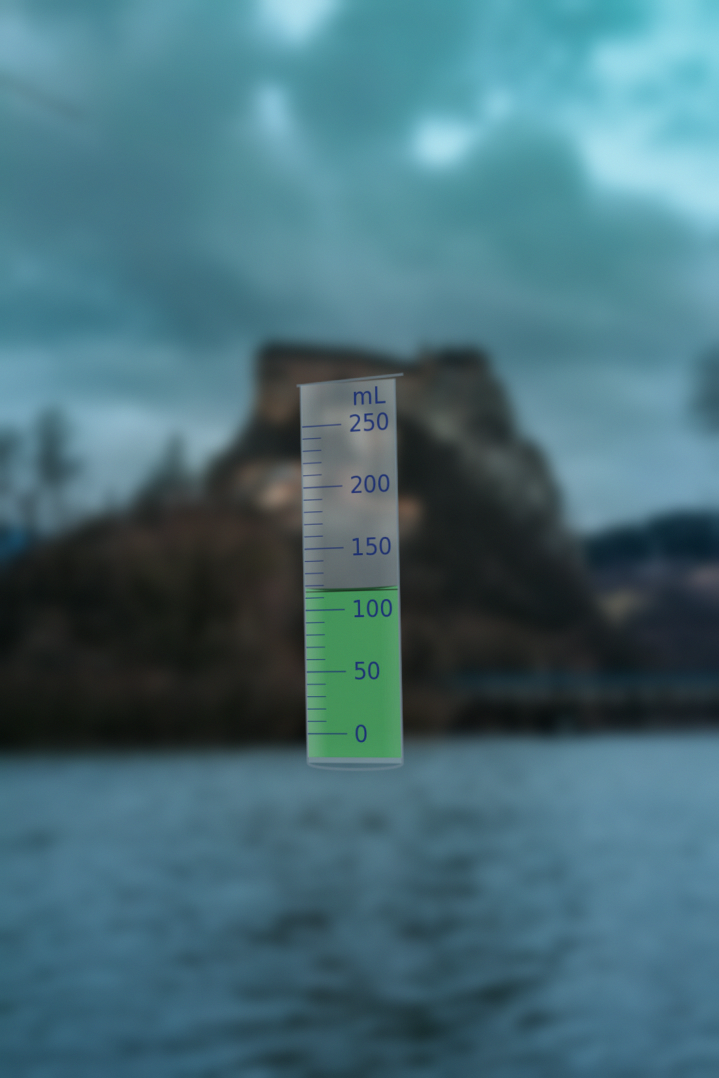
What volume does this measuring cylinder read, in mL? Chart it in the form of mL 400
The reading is mL 115
